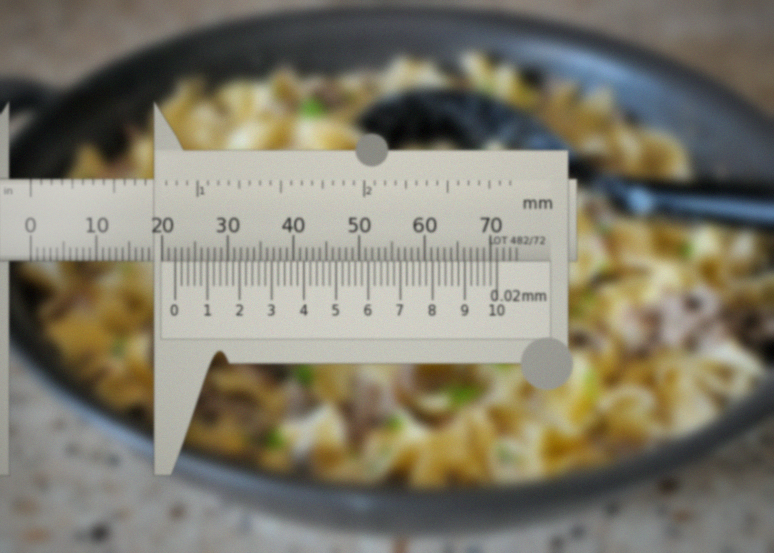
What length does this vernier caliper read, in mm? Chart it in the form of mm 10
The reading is mm 22.0
